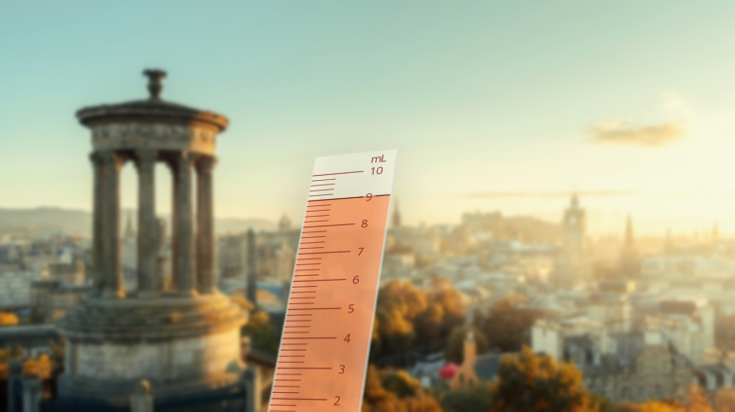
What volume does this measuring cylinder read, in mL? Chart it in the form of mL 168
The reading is mL 9
